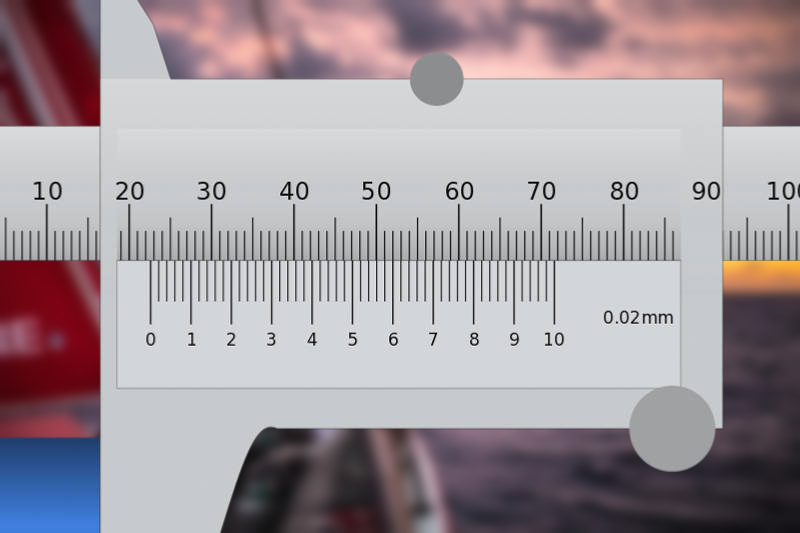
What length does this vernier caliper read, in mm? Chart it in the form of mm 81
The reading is mm 22.6
